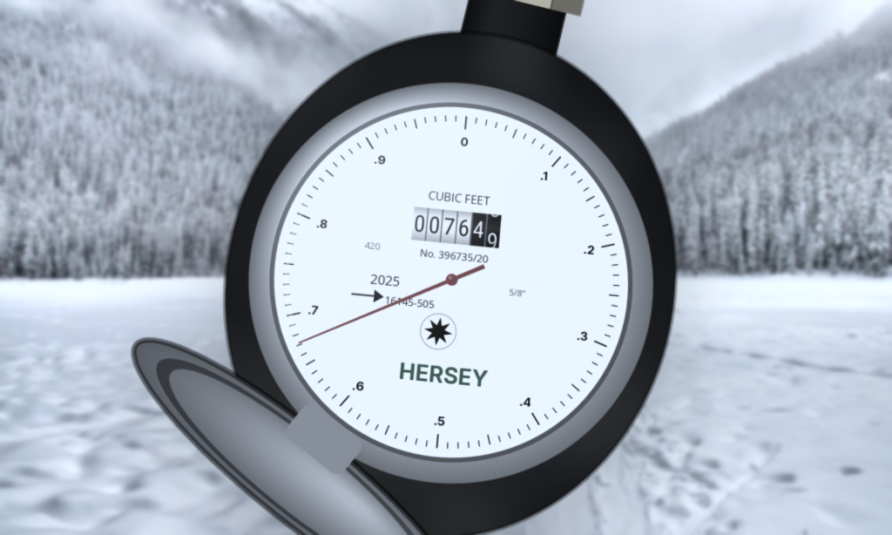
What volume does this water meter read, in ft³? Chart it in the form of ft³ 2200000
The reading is ft³ 7648.67
